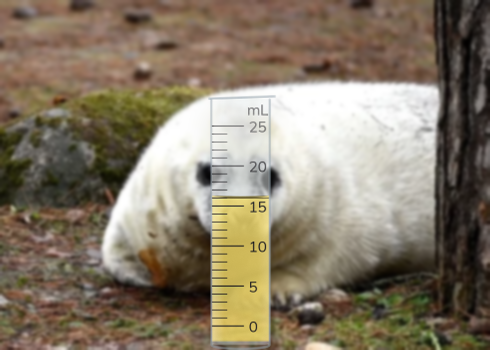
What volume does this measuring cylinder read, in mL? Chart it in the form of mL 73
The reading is mL 16
